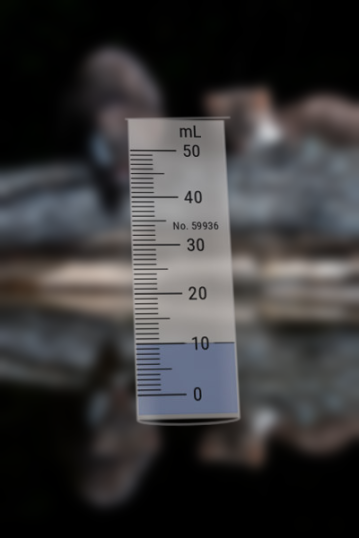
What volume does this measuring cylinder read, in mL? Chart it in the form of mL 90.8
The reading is mL 10
